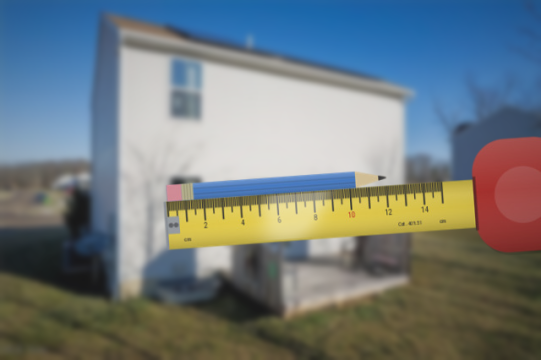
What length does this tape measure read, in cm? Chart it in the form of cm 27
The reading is cm 12
